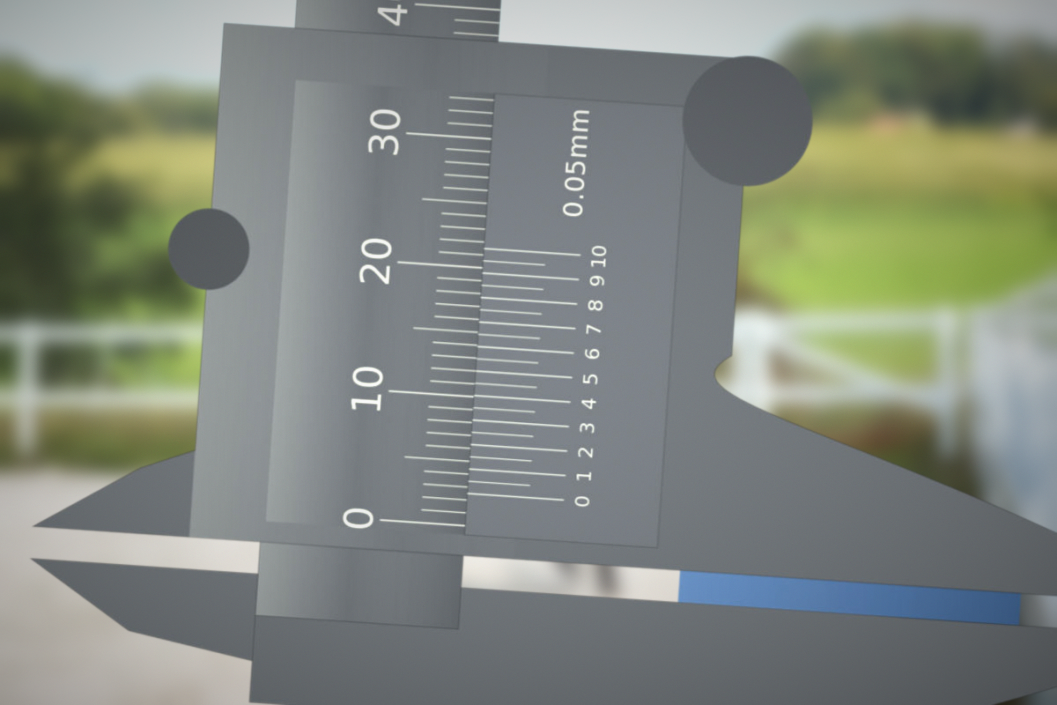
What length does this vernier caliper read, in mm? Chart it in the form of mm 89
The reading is mm 2.5
